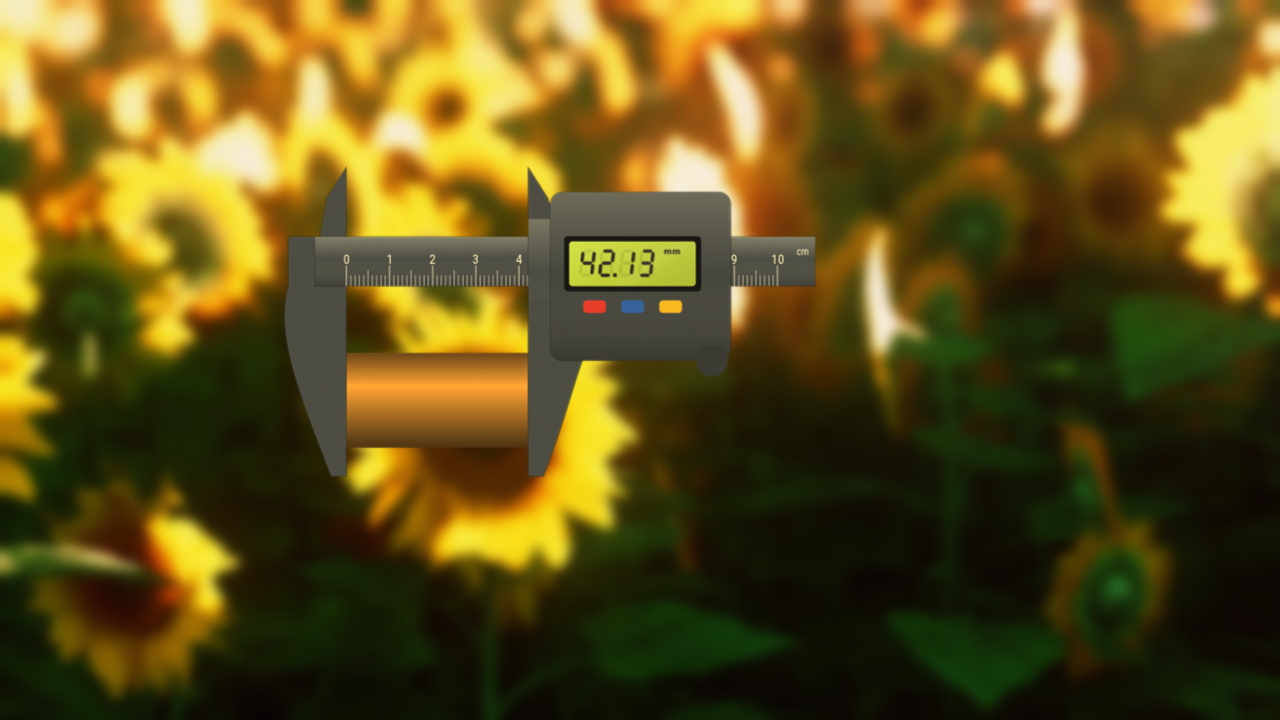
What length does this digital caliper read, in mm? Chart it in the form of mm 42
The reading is mm 42.13
